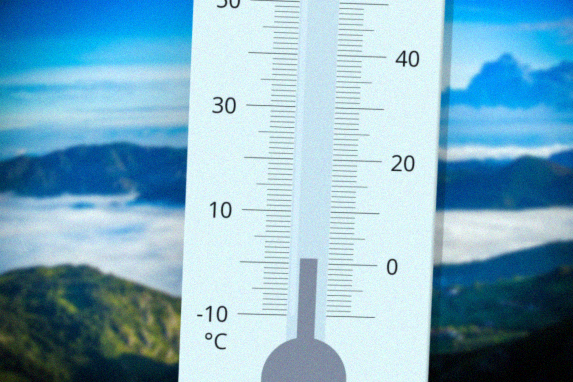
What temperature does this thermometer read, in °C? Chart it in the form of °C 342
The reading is °C 1
